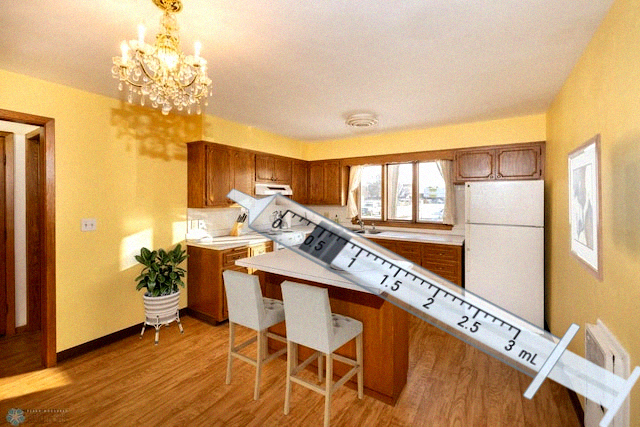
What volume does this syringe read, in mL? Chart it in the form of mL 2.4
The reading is mL 0.4
